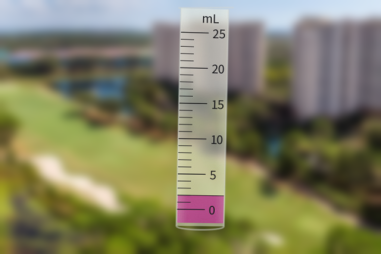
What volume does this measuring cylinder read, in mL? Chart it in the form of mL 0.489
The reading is mL 2
